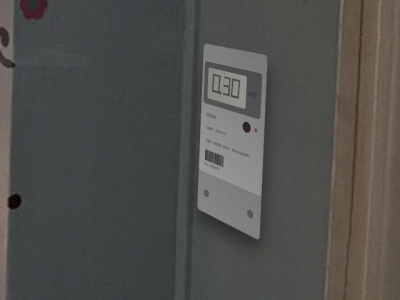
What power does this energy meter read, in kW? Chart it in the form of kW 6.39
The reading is kW 0.30
